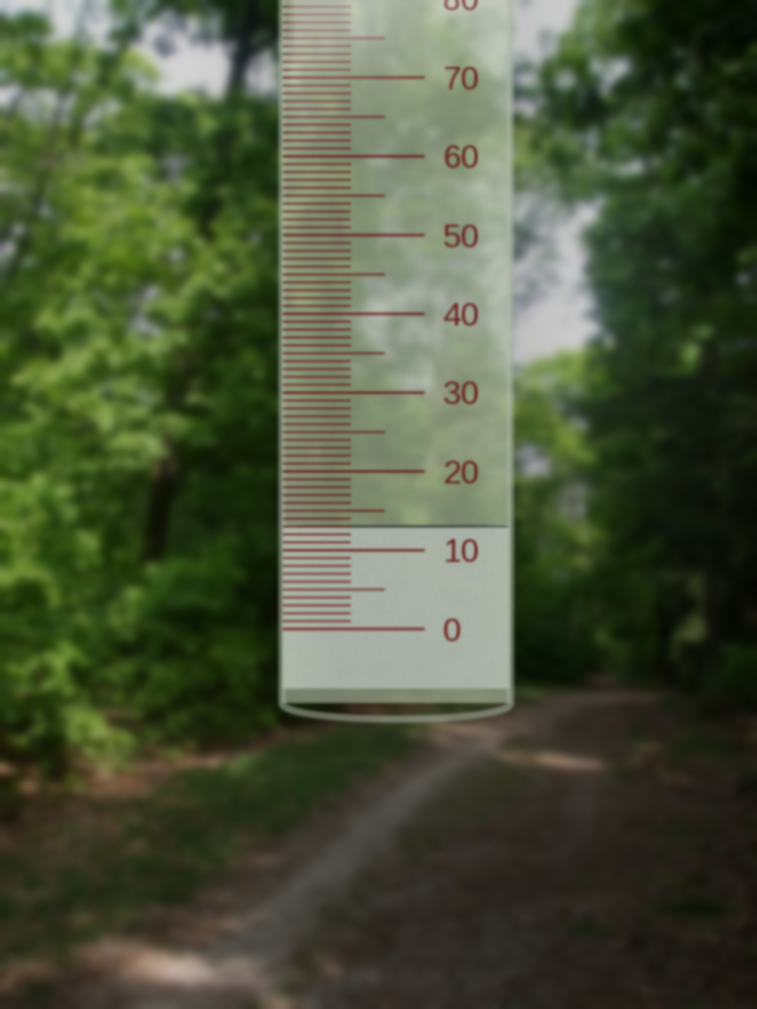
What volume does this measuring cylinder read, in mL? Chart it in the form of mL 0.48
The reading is mL 13
